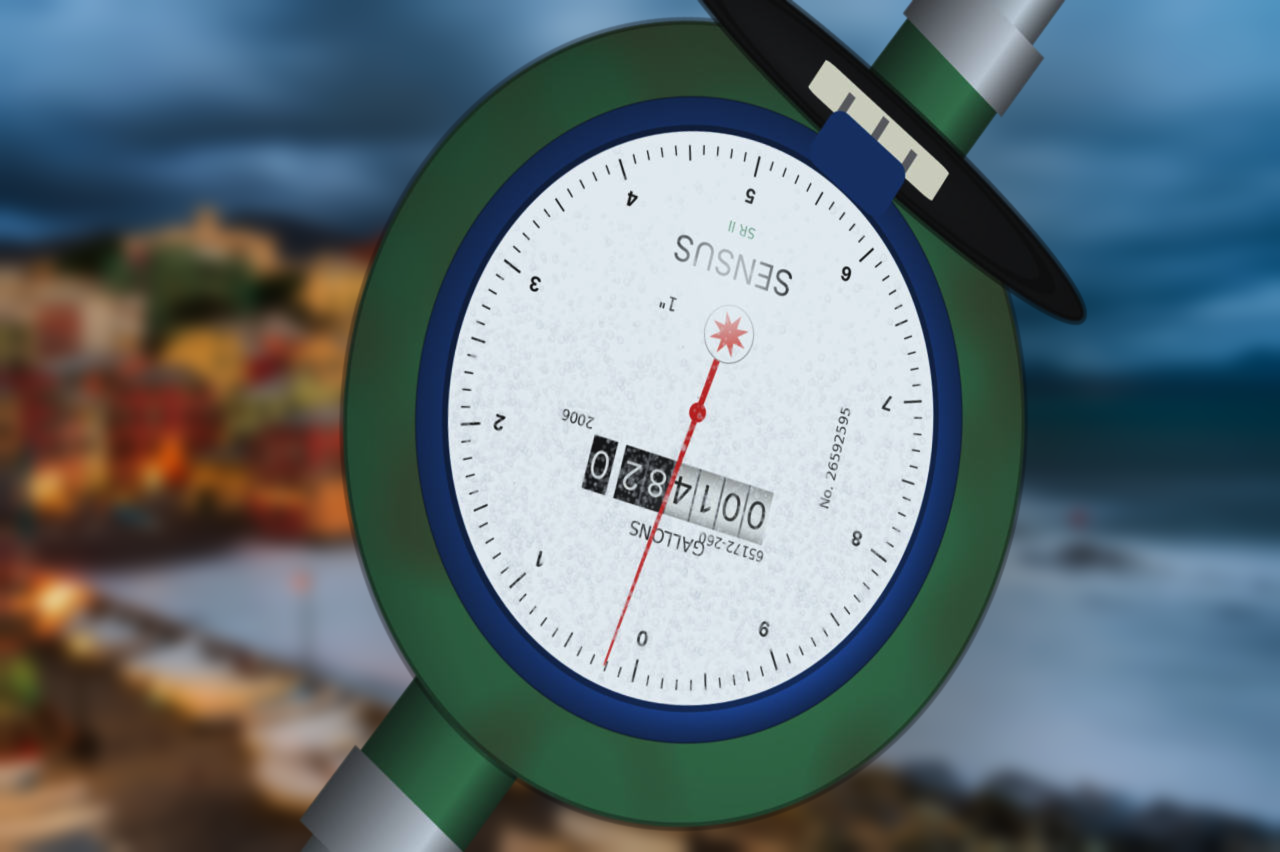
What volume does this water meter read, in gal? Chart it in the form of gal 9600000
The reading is gal 14820.2
